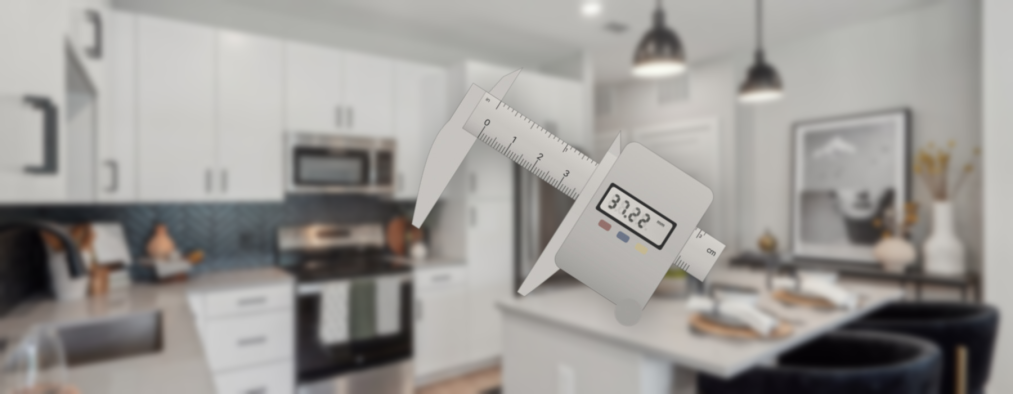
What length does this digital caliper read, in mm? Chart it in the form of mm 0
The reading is mm 37.22
